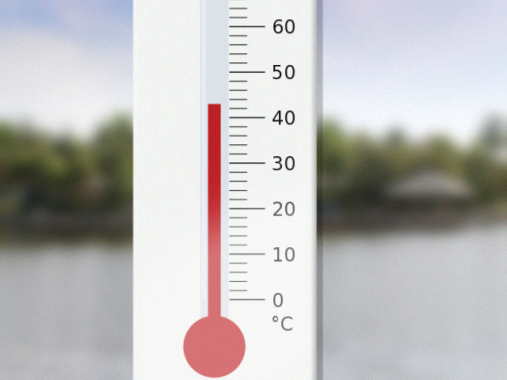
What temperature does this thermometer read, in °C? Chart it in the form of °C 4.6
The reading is °C 43
